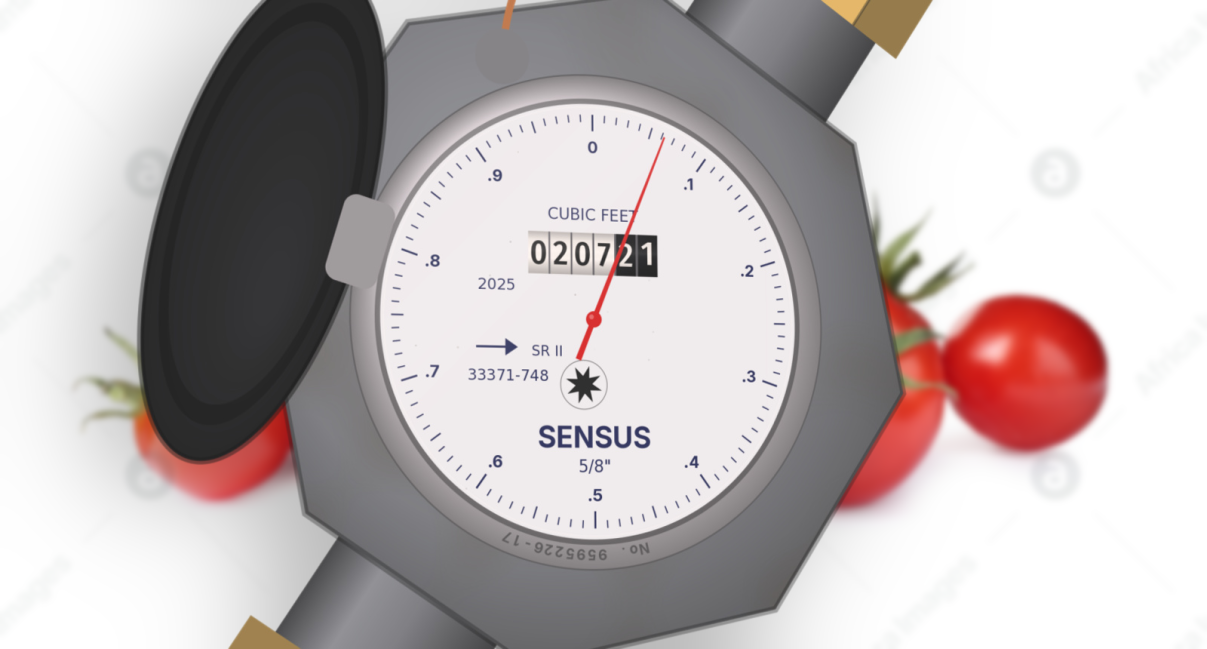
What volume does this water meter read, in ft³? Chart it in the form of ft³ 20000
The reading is ft³ 20721.06
